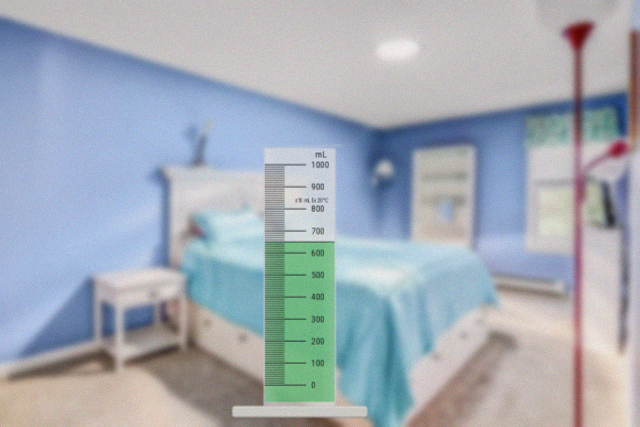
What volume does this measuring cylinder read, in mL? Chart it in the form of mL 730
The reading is mL 650
